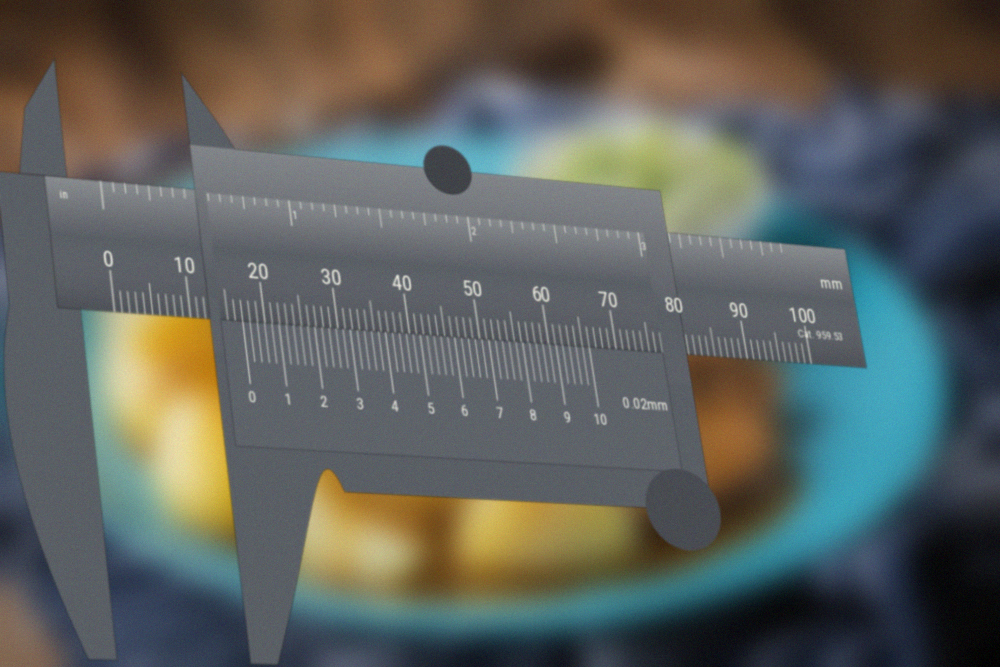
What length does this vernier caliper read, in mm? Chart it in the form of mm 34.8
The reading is mm 17.0
